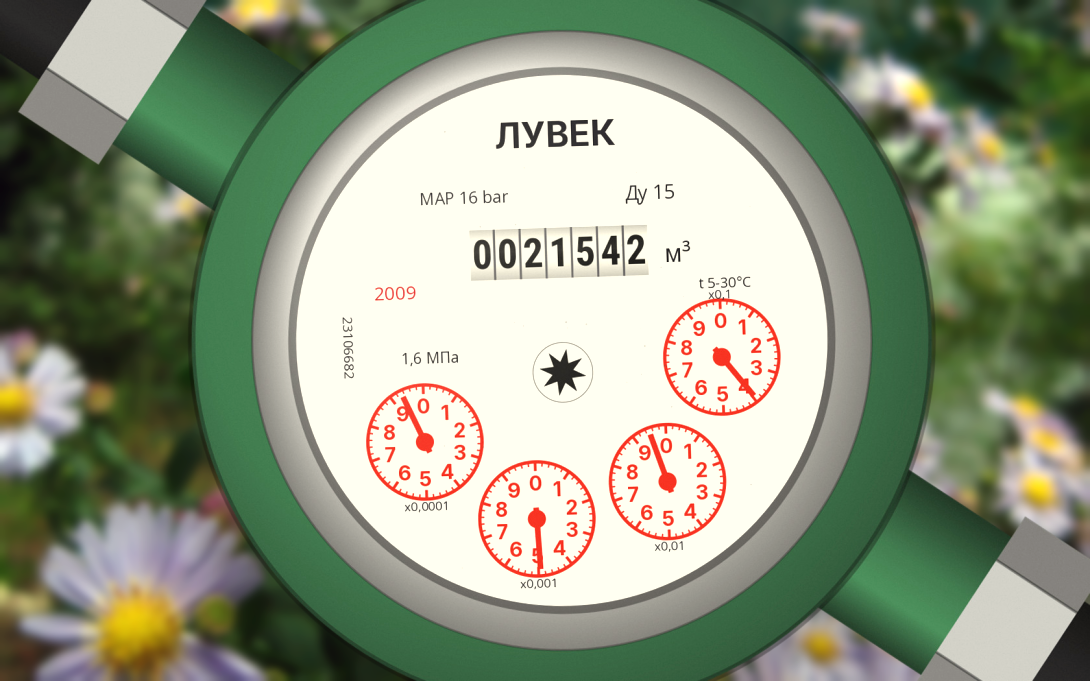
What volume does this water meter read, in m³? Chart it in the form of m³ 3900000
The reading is m³ 21542.3949
